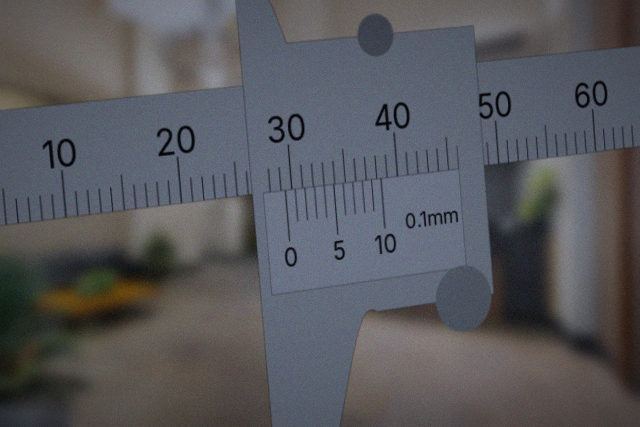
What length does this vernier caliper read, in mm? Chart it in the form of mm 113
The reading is mm 29.4
